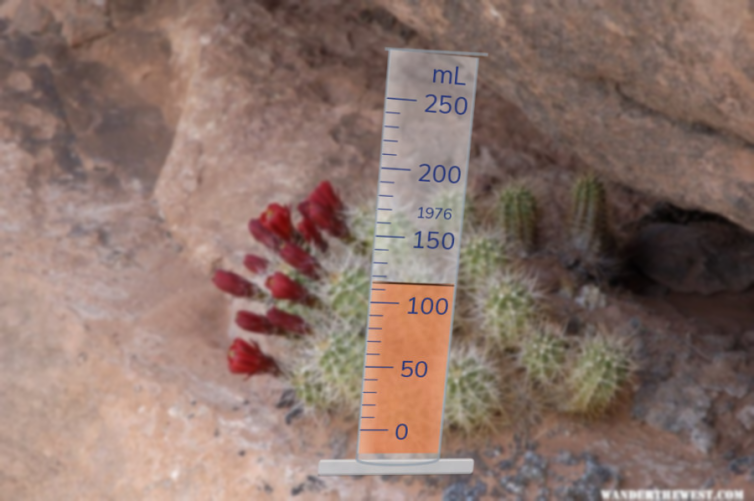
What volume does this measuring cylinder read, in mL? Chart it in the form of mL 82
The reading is mL 115
